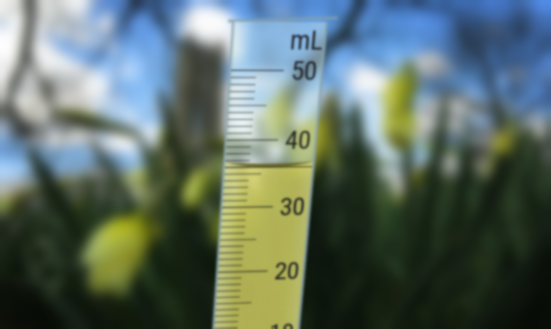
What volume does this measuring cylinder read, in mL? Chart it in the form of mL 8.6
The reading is mL 36
